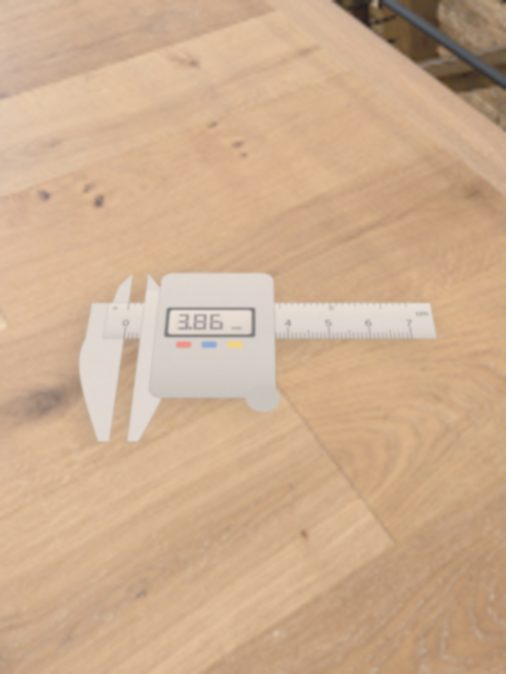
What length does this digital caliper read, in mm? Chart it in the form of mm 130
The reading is mm 3.86
